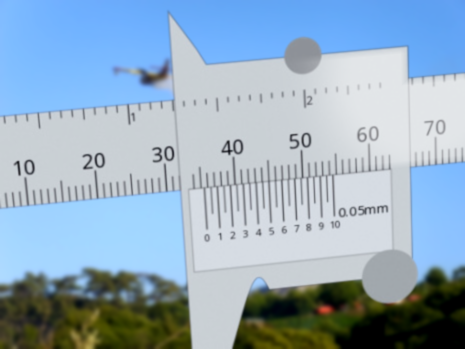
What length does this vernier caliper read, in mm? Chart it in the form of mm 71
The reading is mm 35.5
